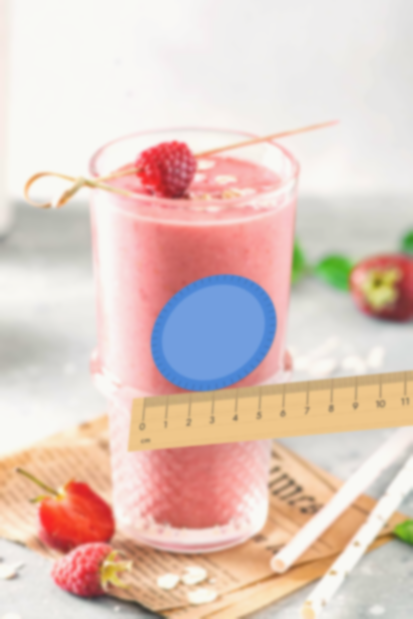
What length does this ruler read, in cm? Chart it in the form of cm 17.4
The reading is cm 5.5
